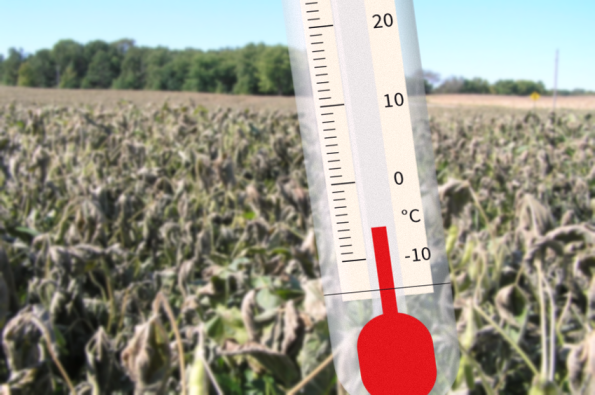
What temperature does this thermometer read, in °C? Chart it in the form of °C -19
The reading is °C -6
